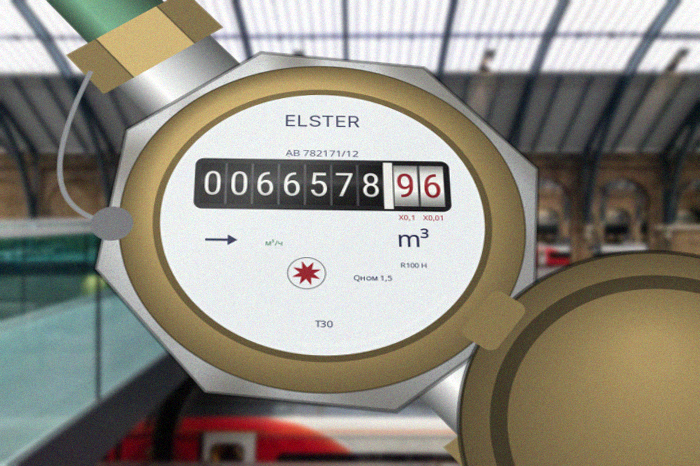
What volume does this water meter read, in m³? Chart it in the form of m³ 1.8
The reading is m³ 66578.96
